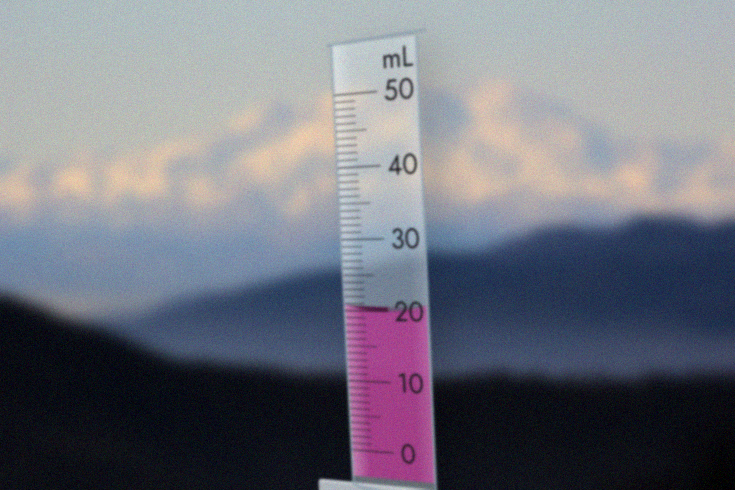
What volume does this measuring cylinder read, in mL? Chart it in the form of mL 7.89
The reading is mL 20
